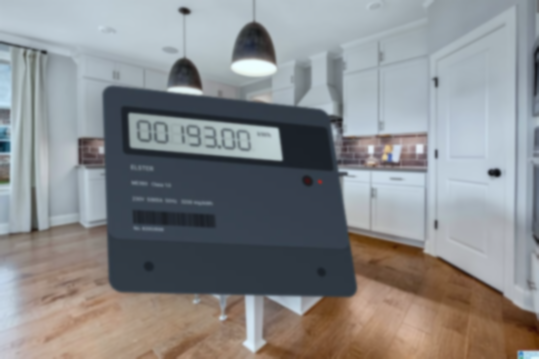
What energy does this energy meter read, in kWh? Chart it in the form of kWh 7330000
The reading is kWh 193.00
